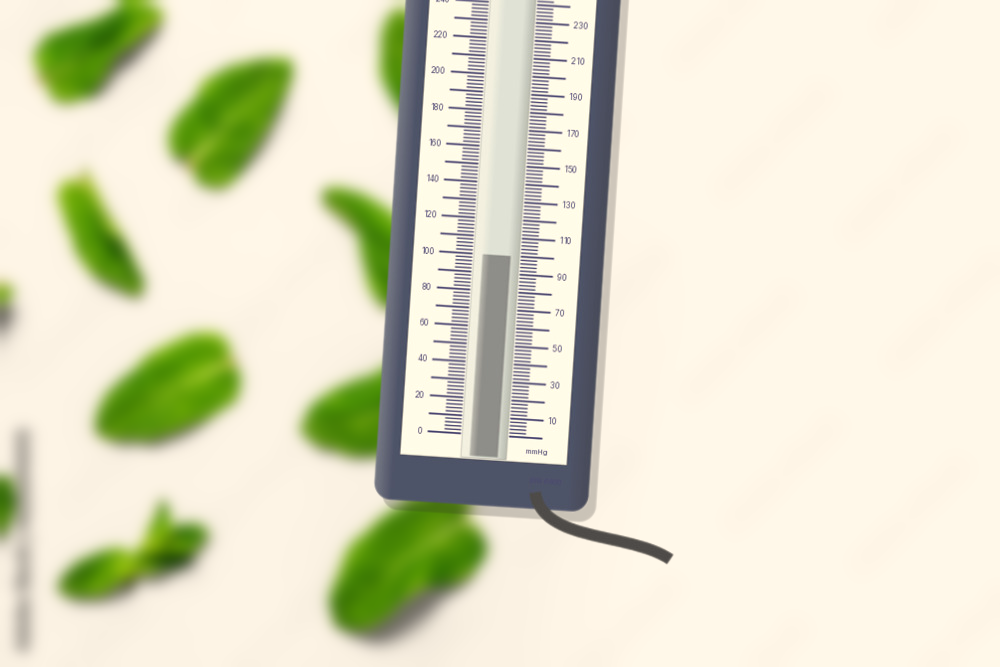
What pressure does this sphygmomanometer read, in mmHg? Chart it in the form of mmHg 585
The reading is mmHg 100
